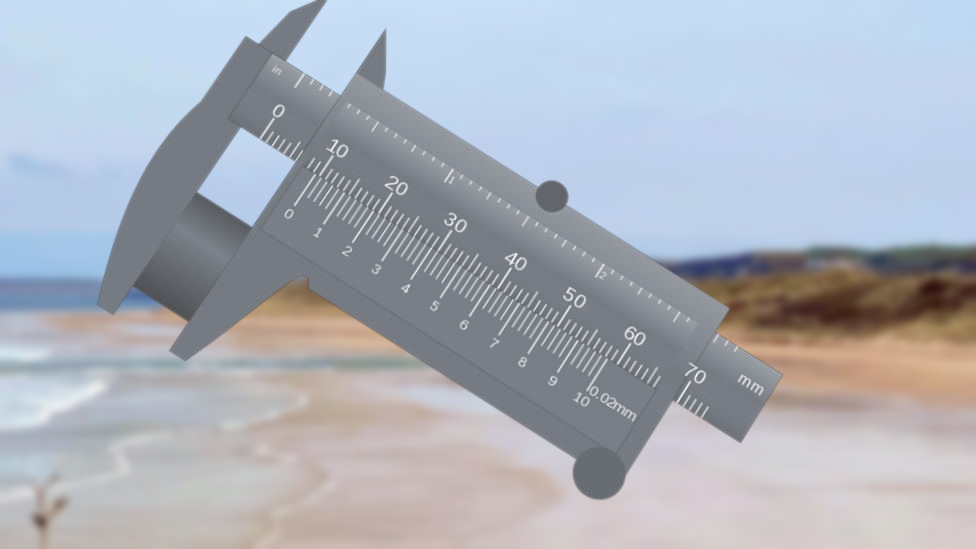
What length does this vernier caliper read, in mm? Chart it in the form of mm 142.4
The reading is mm 9.4
